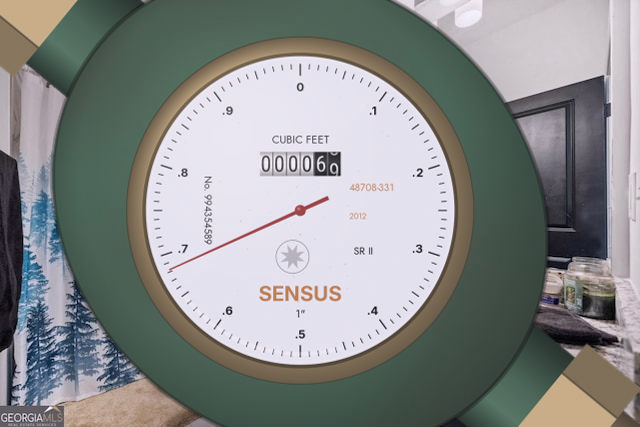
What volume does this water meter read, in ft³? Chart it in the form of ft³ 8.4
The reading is ft³ 68.68
